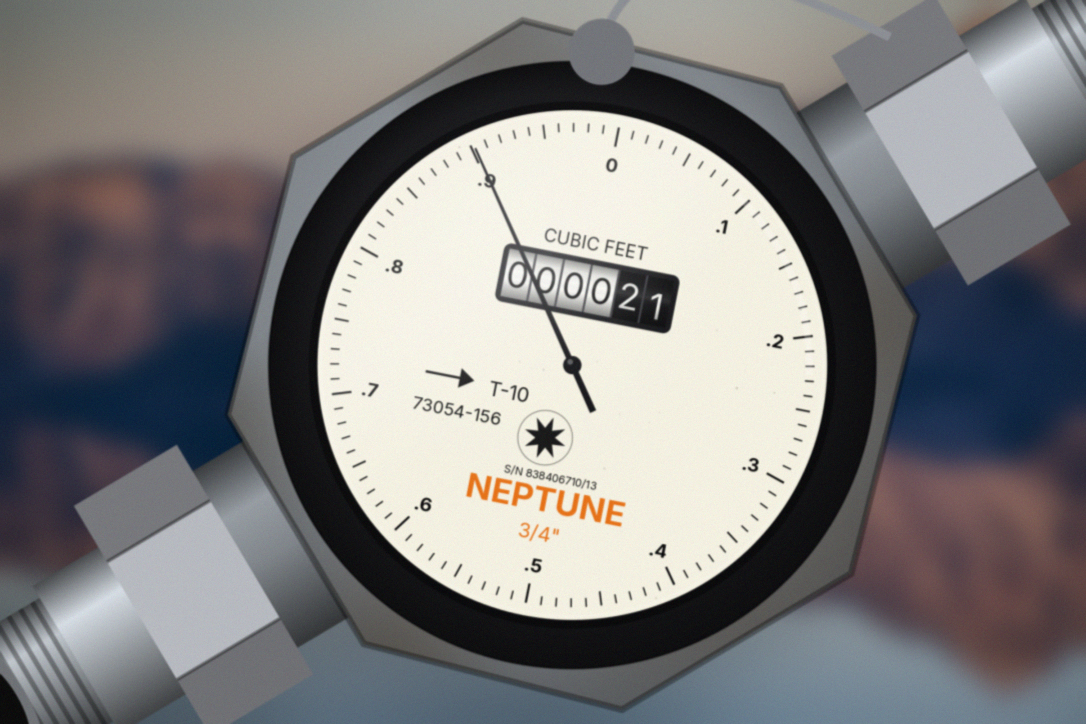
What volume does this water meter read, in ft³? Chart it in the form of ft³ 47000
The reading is ft³ 20.90
